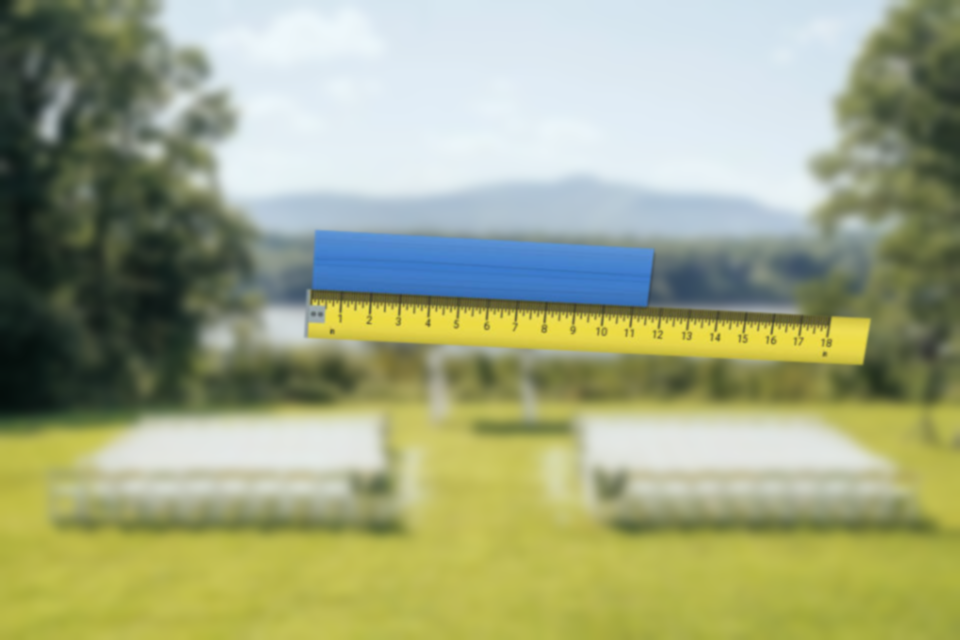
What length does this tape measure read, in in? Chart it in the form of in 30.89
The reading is in 11.5
